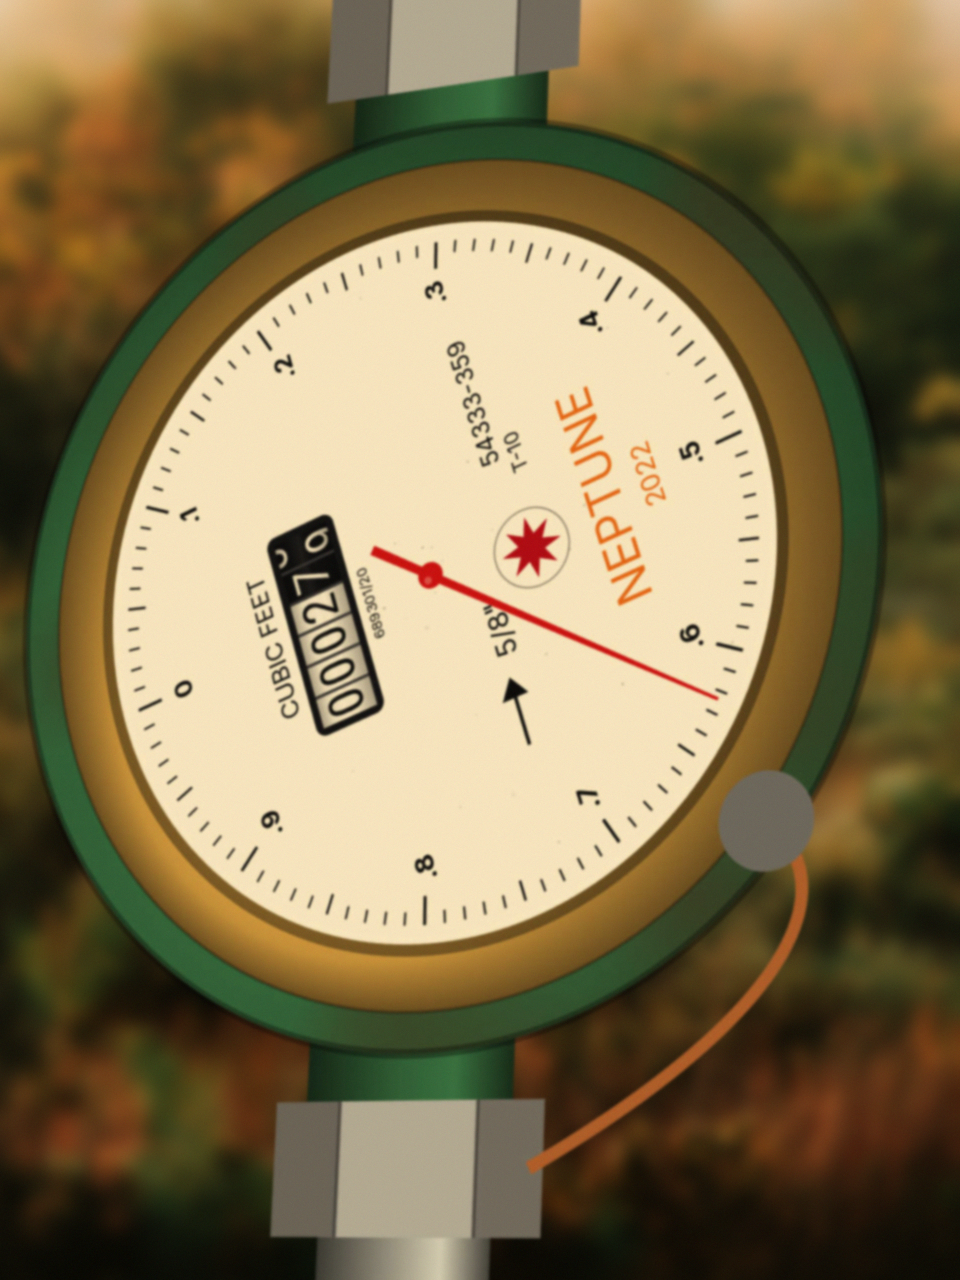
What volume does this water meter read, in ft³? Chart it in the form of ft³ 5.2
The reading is ft³ 278.62
